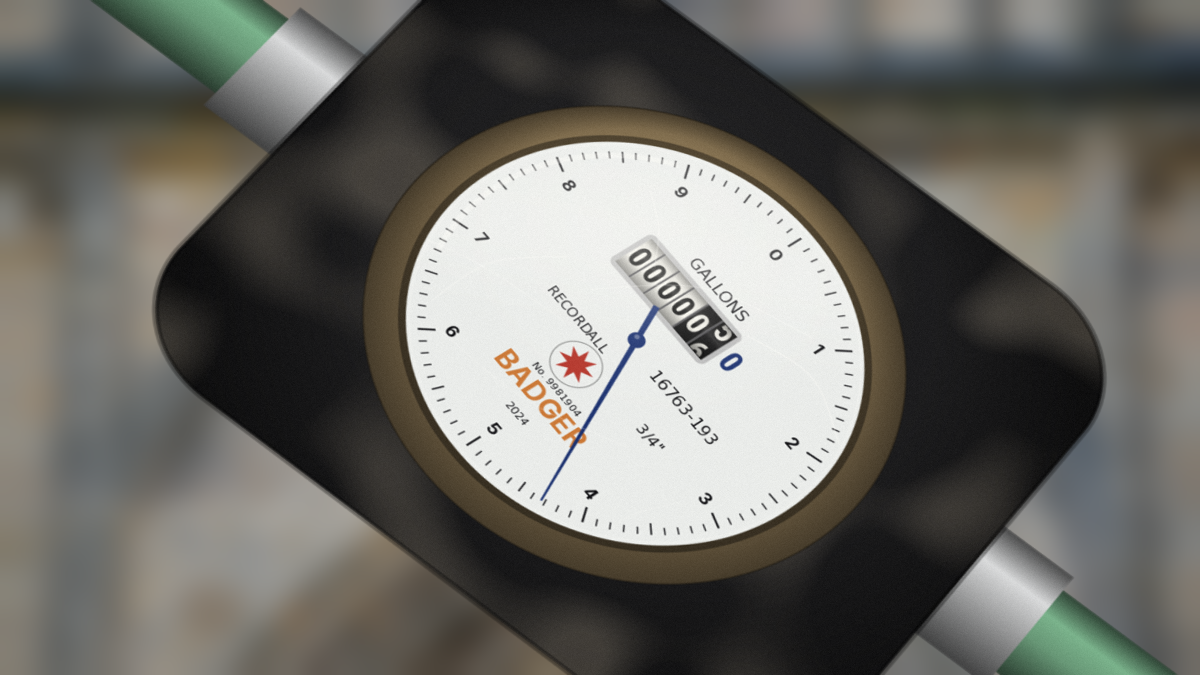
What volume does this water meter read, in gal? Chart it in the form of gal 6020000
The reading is gal 54.3
